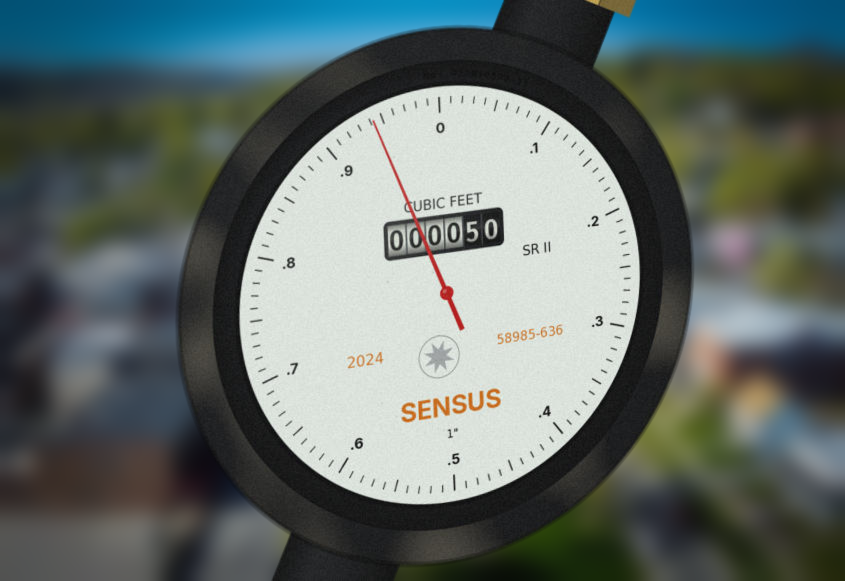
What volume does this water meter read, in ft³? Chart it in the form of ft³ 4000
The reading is ft³ 49.94
